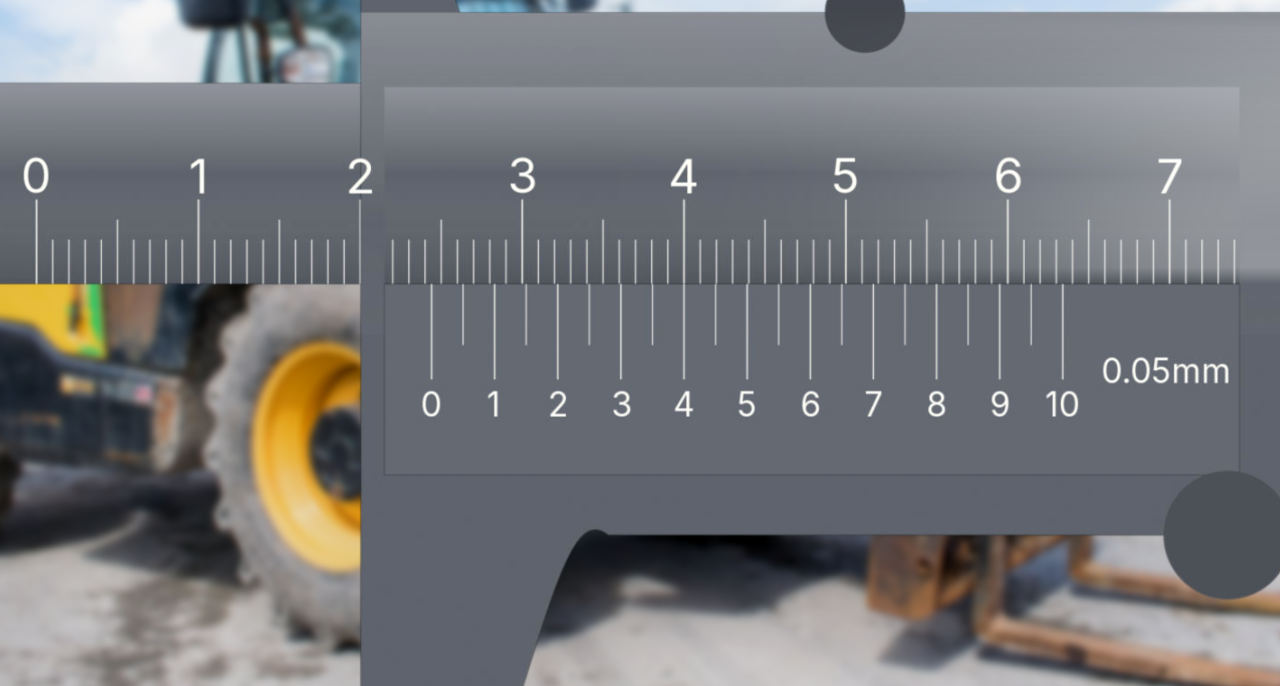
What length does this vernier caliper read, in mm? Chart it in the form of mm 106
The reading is mm 24.4
